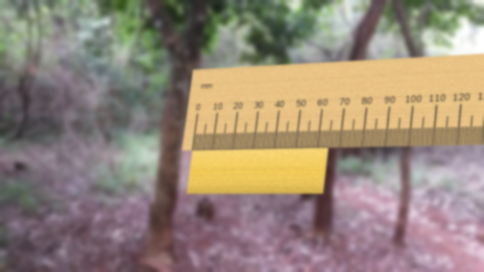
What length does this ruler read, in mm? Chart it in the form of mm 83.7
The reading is mm 65
